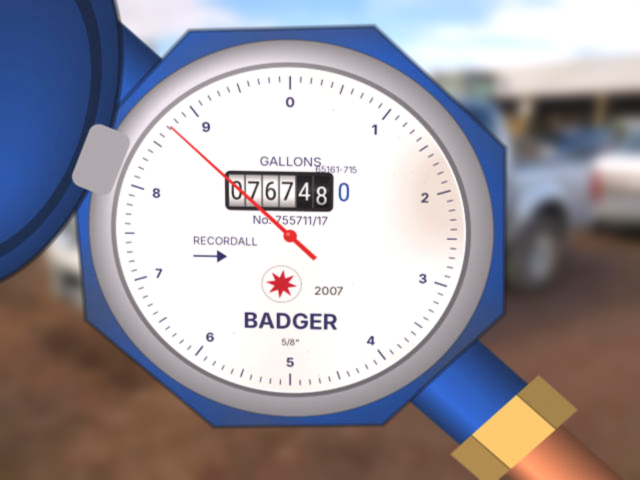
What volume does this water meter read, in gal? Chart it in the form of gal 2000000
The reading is gal 767478.7
